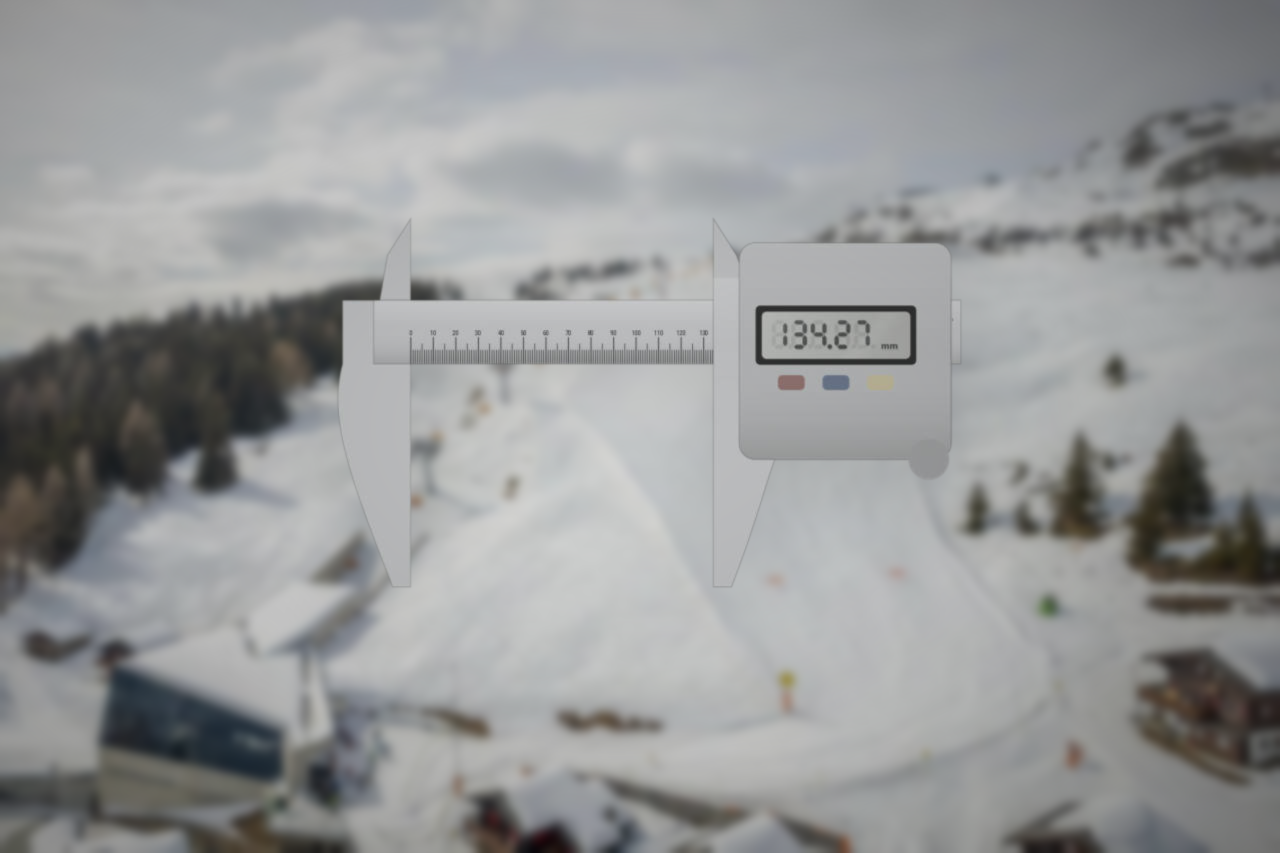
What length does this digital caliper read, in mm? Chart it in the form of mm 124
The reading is mm 134.27
